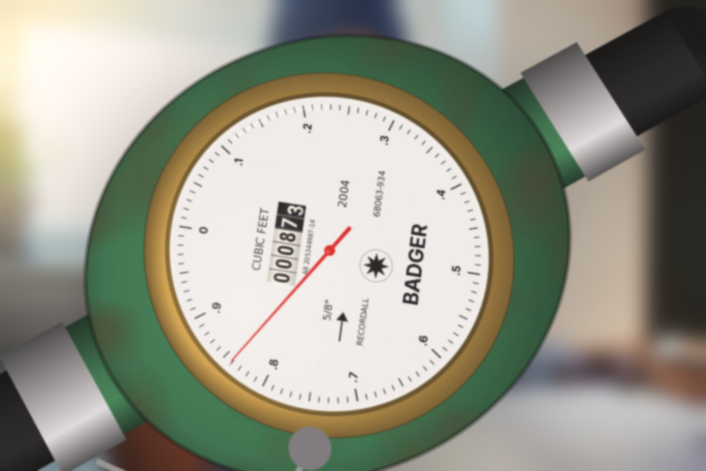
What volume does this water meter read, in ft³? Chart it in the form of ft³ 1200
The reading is ft³ 872.84
